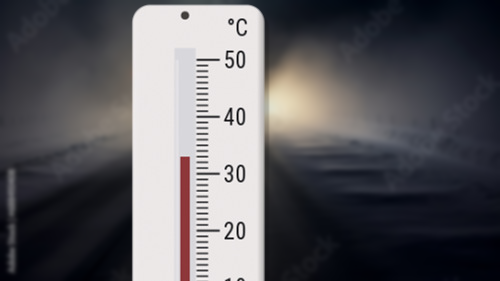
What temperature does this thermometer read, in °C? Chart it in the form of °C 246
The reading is °C 33
